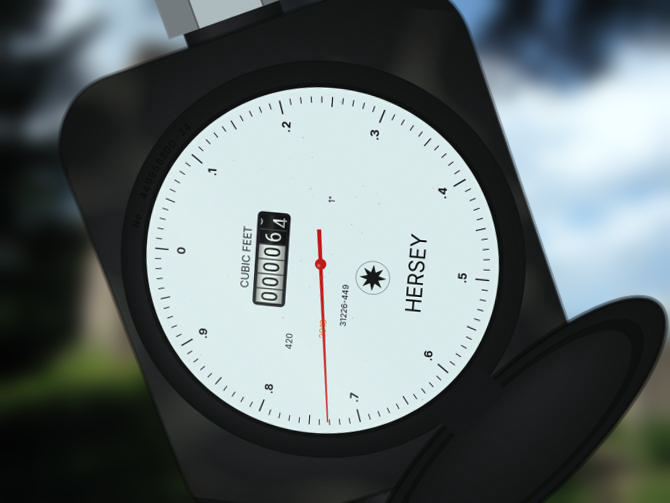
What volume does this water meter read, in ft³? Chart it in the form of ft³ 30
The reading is ft³ 63.73
